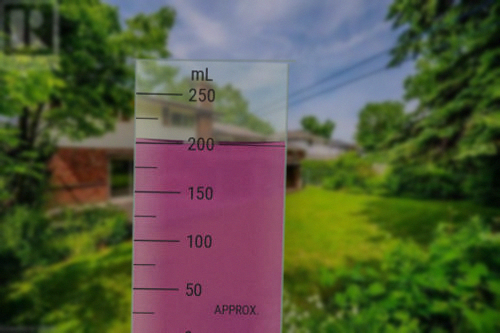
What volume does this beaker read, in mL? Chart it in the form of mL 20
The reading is mL 200
